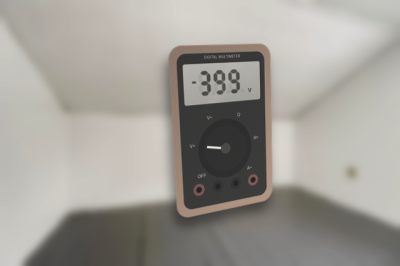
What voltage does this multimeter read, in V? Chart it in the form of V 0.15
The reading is V -399
